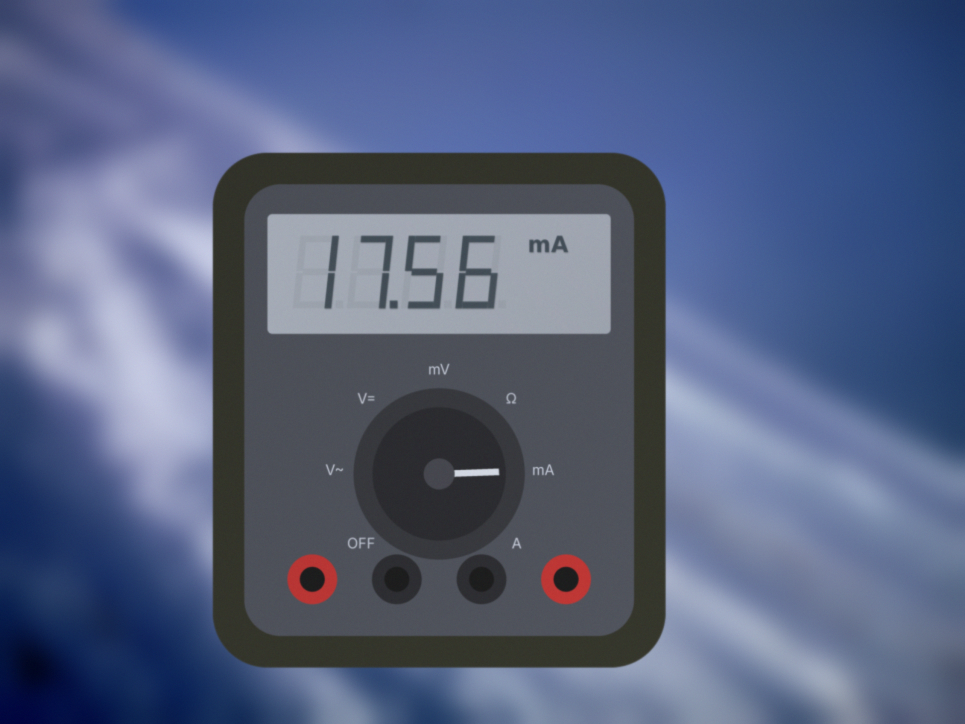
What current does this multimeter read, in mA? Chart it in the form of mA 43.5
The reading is mA 17.56
